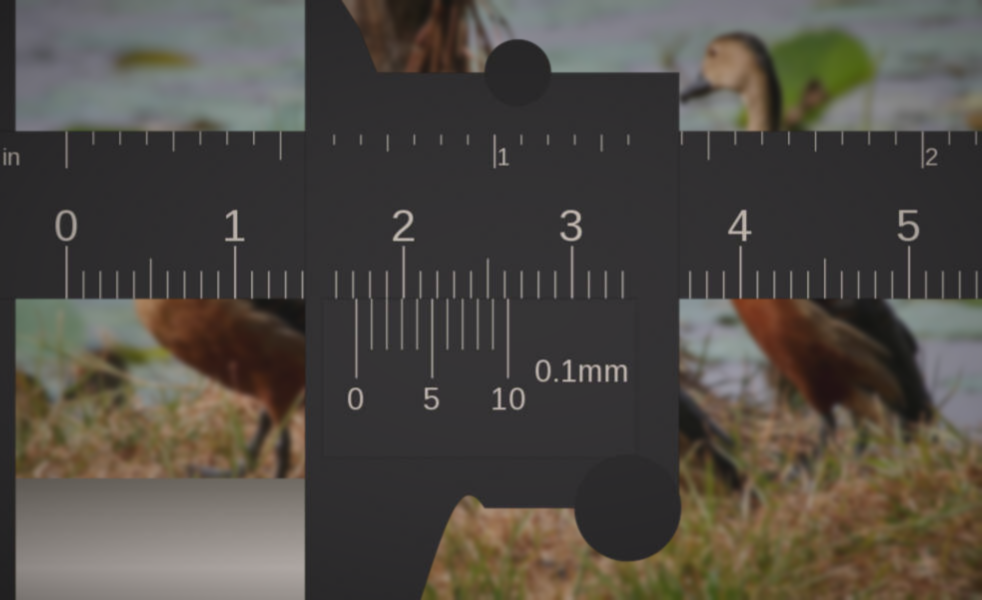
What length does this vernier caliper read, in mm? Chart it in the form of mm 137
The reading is mm 17.2
